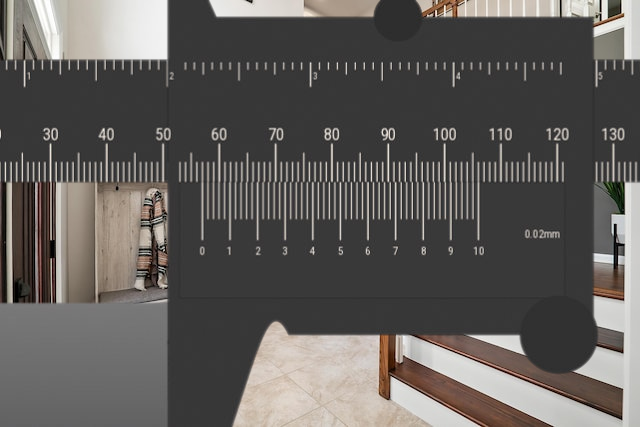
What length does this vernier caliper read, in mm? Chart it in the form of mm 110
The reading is mm 57.0
